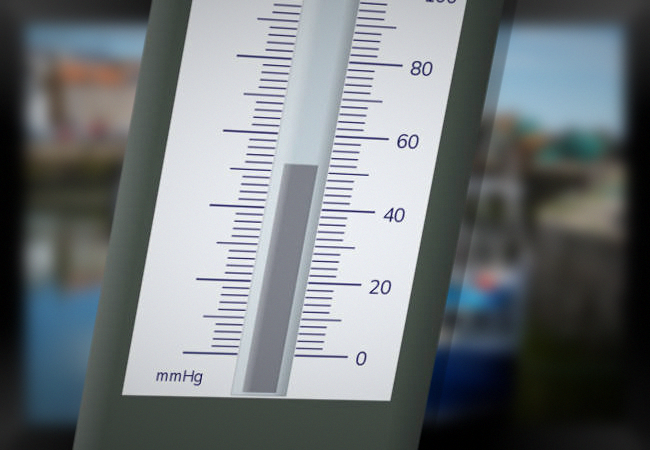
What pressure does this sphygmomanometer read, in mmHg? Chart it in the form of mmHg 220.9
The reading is mmHg 52
